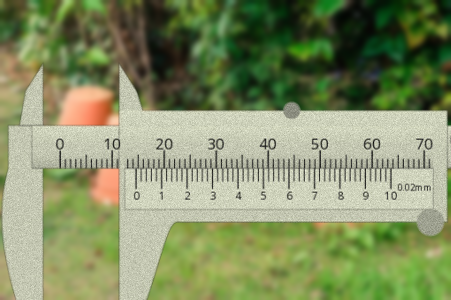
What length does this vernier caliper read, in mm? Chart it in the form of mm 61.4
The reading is mm 14.6
